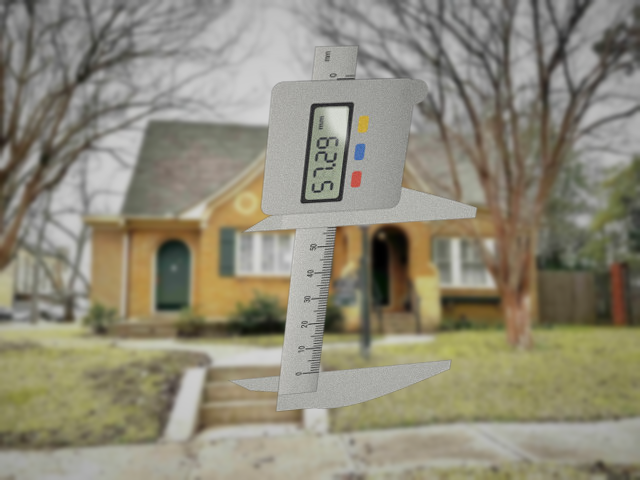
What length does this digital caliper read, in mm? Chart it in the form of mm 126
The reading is mm 57.29
